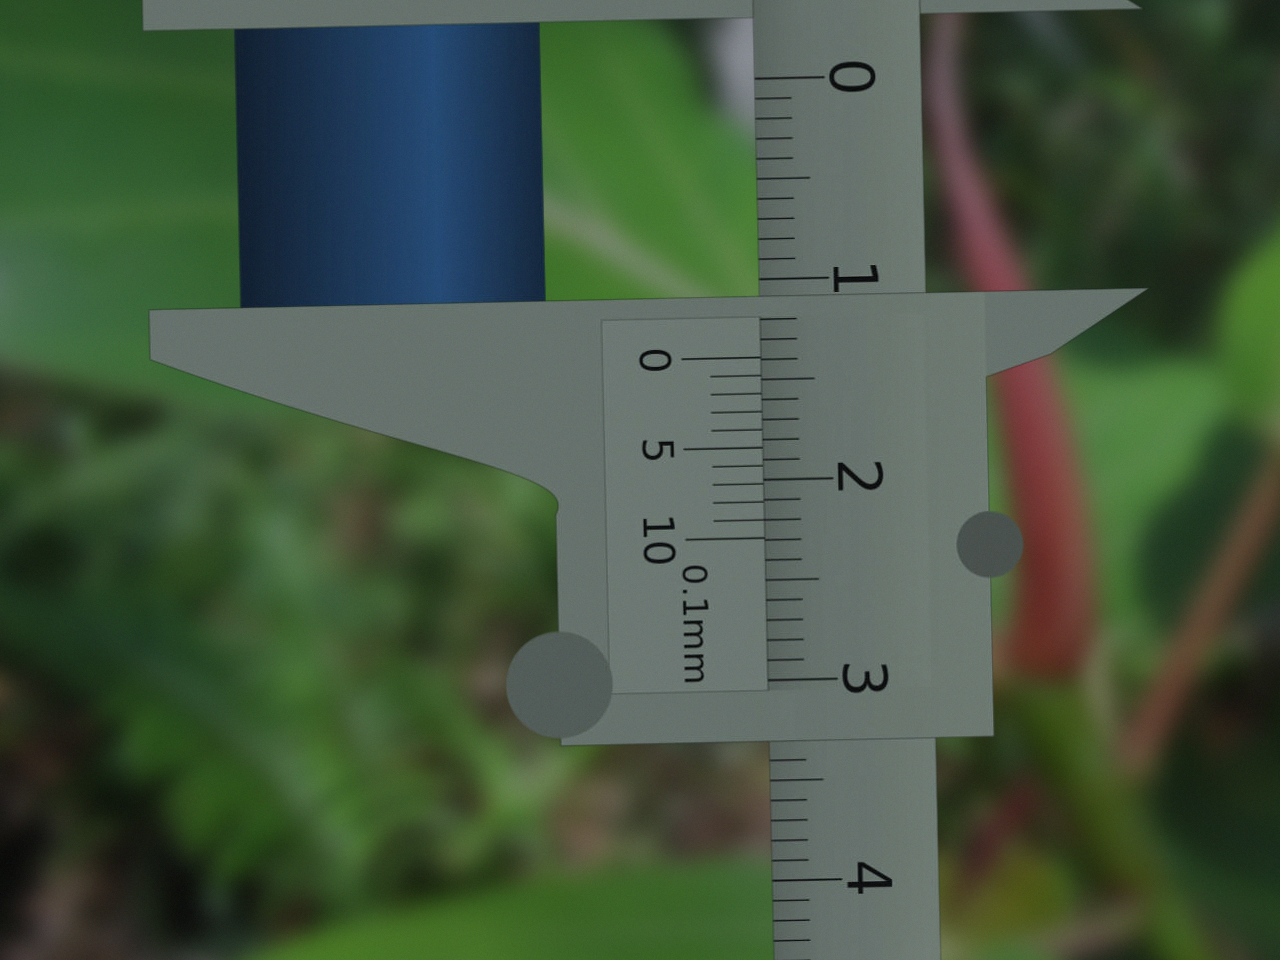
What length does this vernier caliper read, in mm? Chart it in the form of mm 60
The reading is mm 13.9
